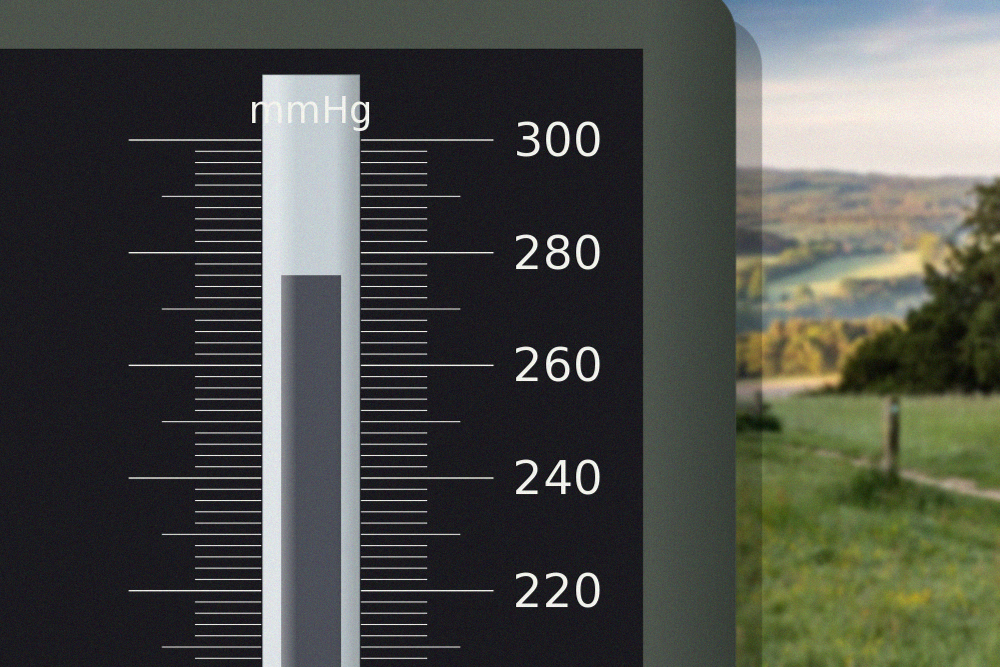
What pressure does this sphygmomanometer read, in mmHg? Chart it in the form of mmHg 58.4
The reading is mmHg 276
